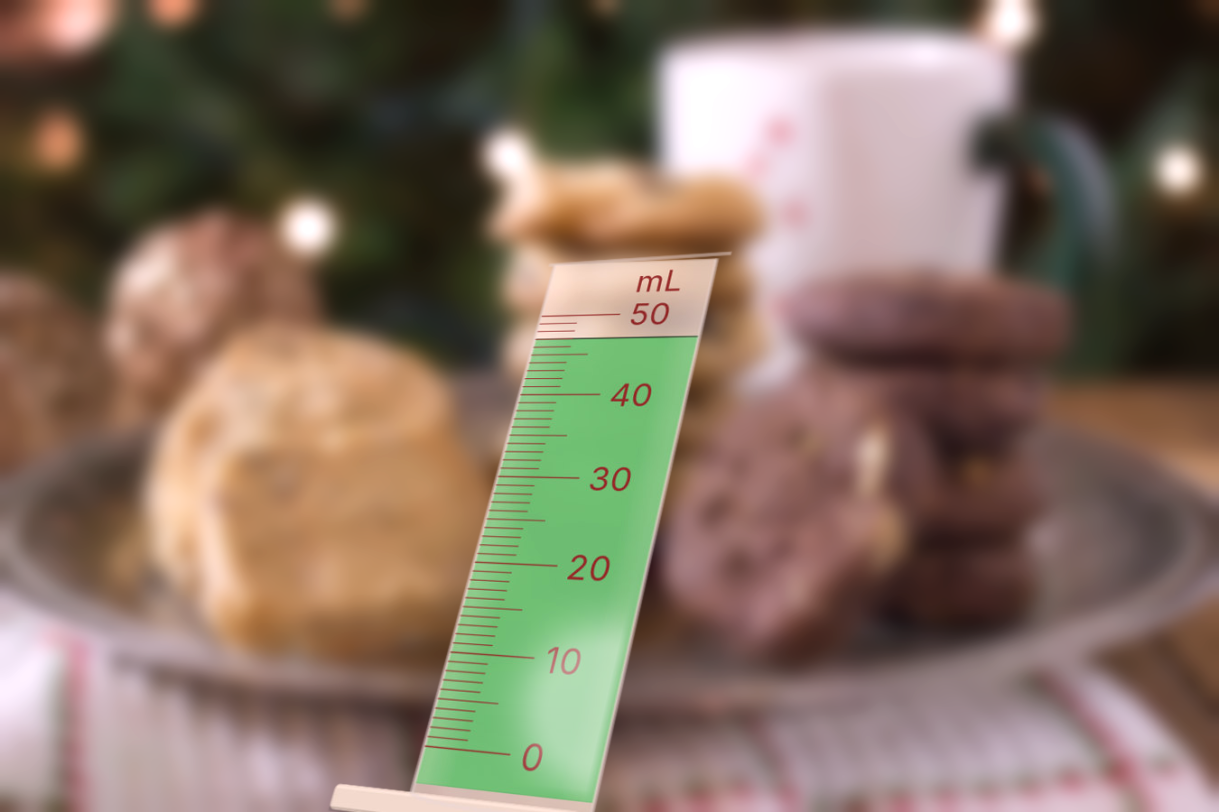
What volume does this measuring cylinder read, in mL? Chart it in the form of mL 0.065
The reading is mL 47
